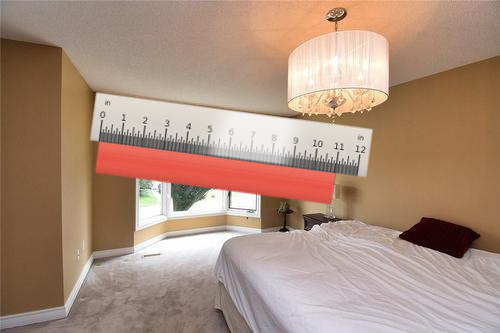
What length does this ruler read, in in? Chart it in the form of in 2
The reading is in 11
